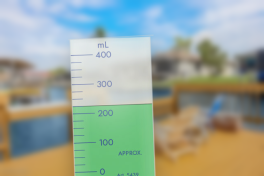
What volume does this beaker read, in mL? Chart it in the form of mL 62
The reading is mL 225
